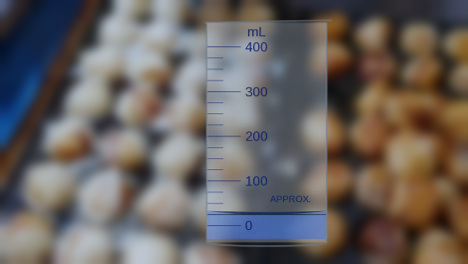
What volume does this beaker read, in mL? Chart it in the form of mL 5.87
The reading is mL 25
